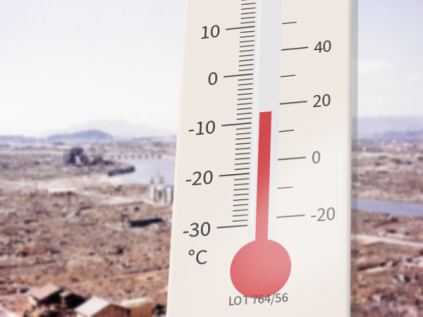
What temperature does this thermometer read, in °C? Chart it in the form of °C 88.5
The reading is °C -8
